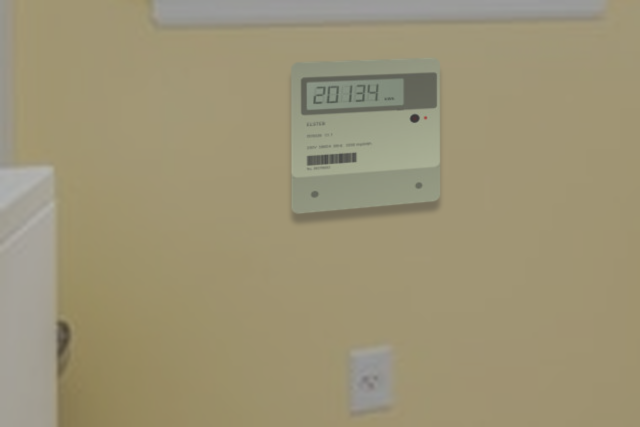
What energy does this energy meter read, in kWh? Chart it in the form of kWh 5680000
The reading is kWh 20134
